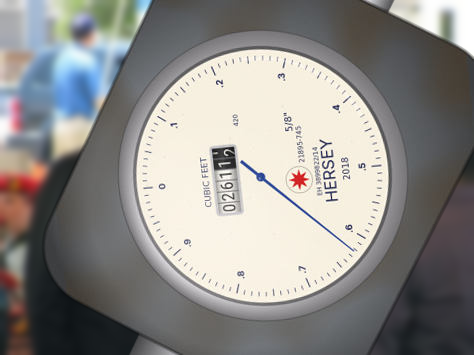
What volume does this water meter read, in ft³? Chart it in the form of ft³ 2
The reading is ft³ 26111.62
